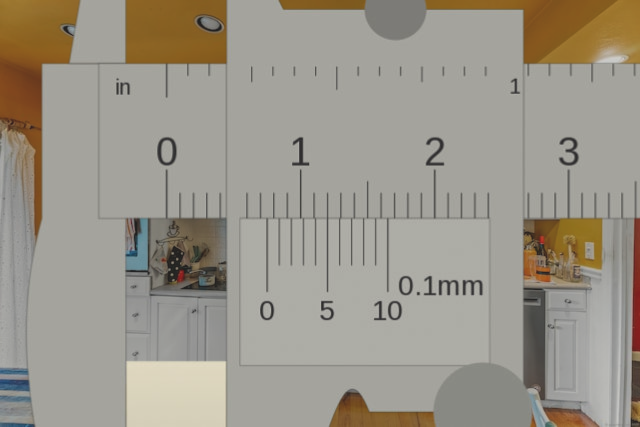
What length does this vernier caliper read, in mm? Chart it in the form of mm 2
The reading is mm 7.5
